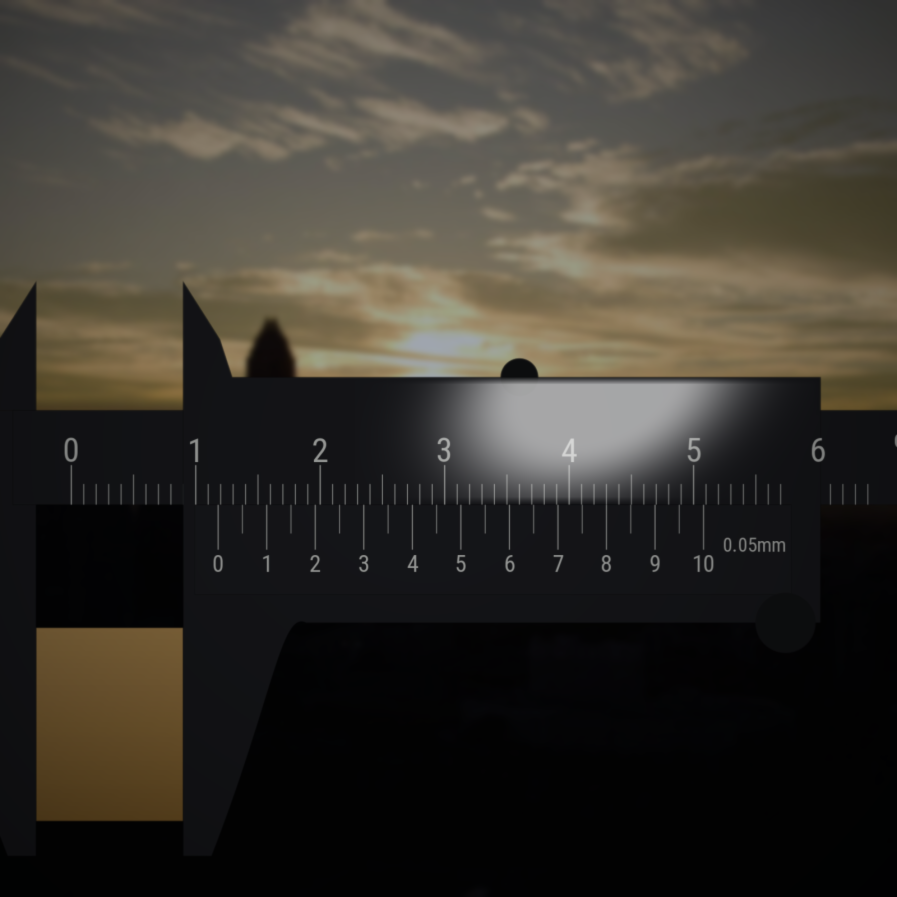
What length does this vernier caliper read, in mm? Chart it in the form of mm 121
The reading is mm 11.8
